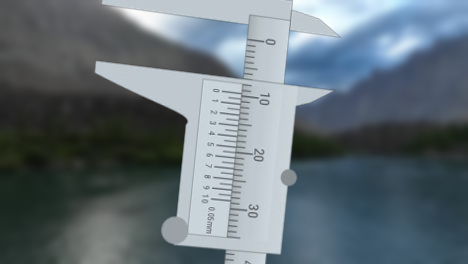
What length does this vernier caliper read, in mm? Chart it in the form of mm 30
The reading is mm 9.6
